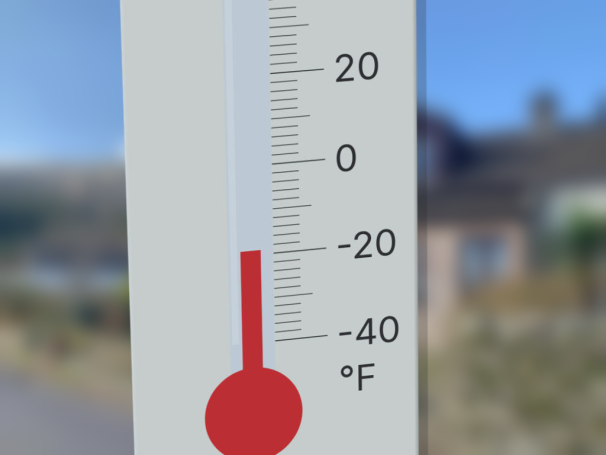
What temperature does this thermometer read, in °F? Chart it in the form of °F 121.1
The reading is °F -19
